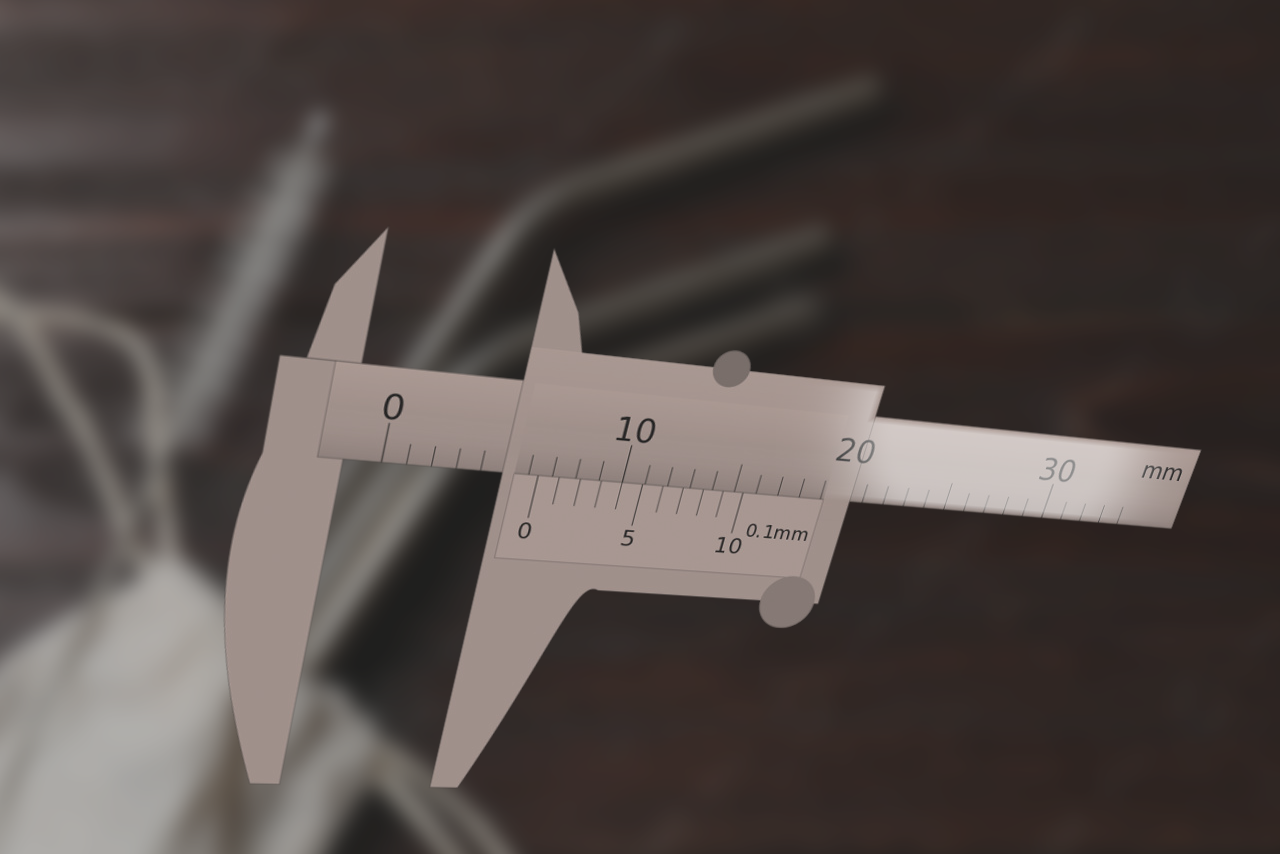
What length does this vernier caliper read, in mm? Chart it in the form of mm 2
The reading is mm 6.4
